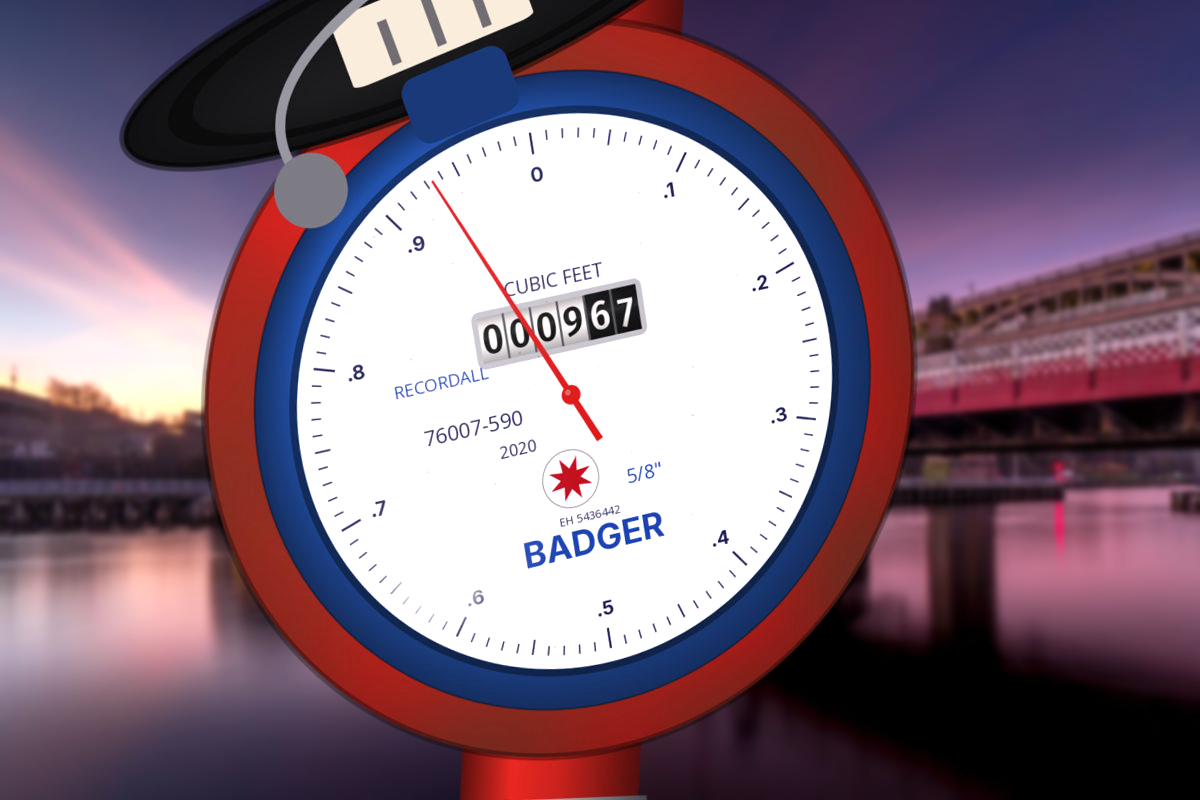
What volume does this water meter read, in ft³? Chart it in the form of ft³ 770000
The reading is ft³ 966.93
